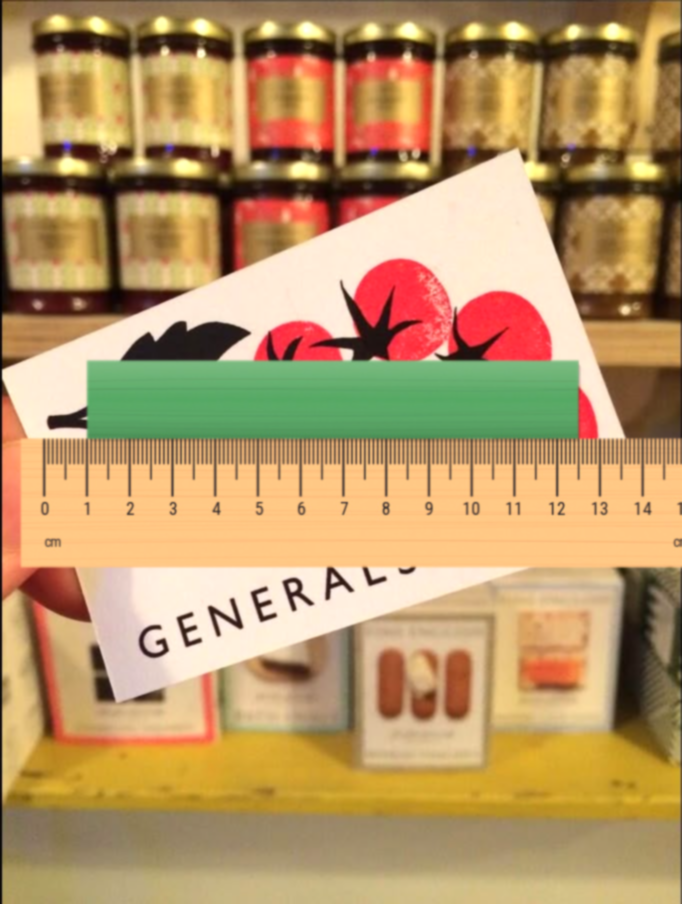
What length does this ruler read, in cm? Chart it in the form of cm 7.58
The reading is cm 11.5
